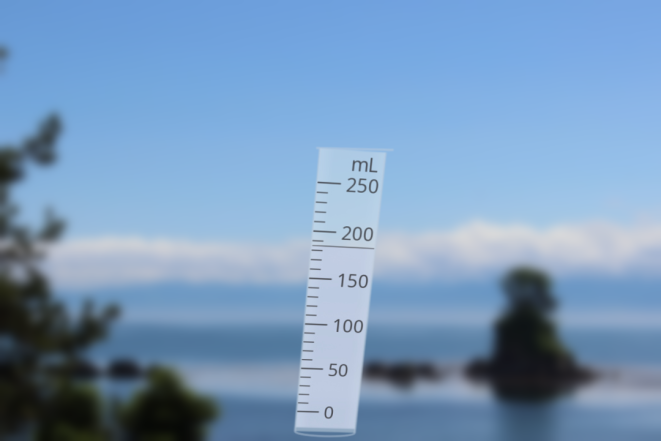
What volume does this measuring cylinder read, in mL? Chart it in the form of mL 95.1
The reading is mL 185
